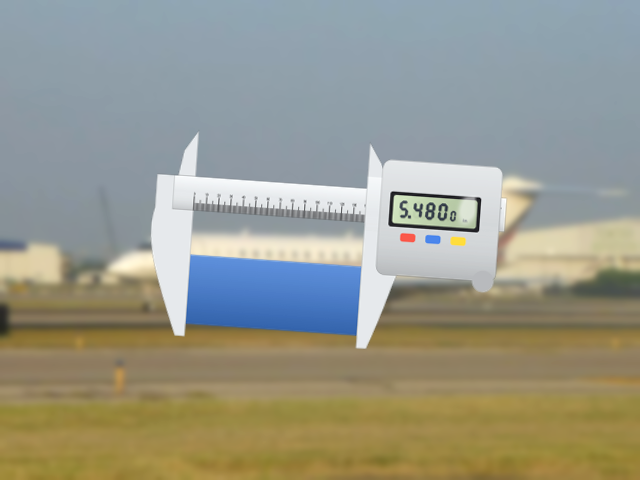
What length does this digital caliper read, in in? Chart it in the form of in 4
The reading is in 5.4800
